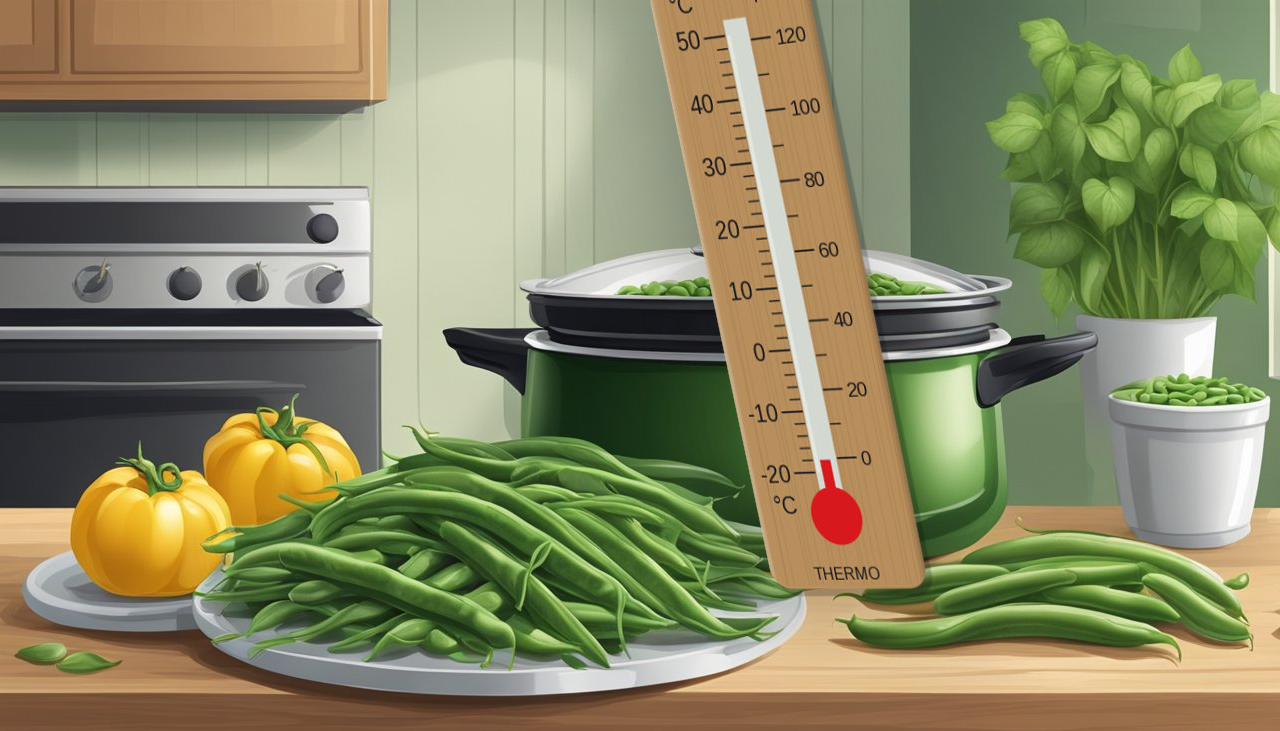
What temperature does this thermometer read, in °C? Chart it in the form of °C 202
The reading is °C -18
